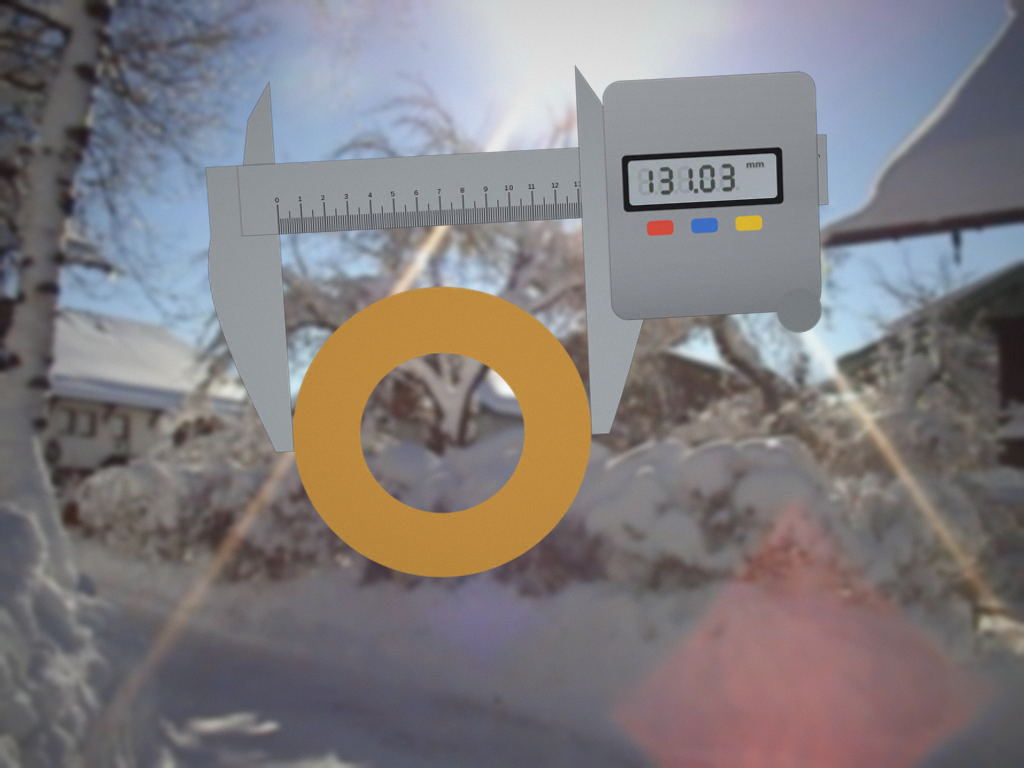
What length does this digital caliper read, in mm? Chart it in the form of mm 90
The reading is mm 131.03
